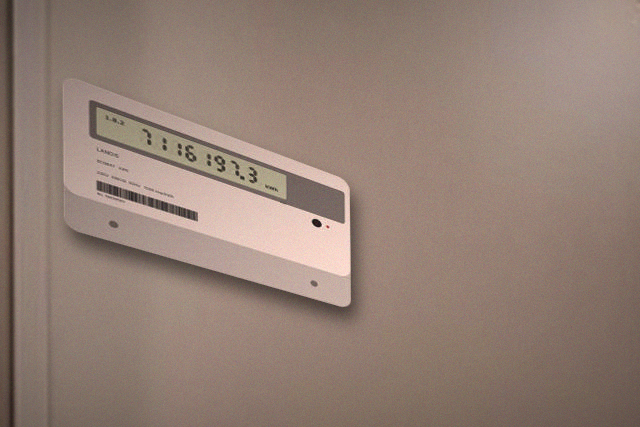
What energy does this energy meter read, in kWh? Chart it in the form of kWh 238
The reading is kWh 7116197.3
